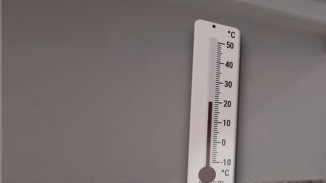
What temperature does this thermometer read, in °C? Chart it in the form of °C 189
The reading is °C 20
